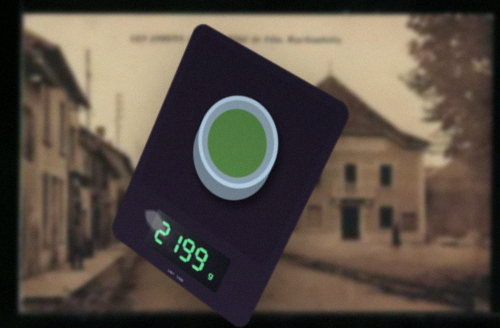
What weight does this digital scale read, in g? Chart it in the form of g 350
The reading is g 2199
